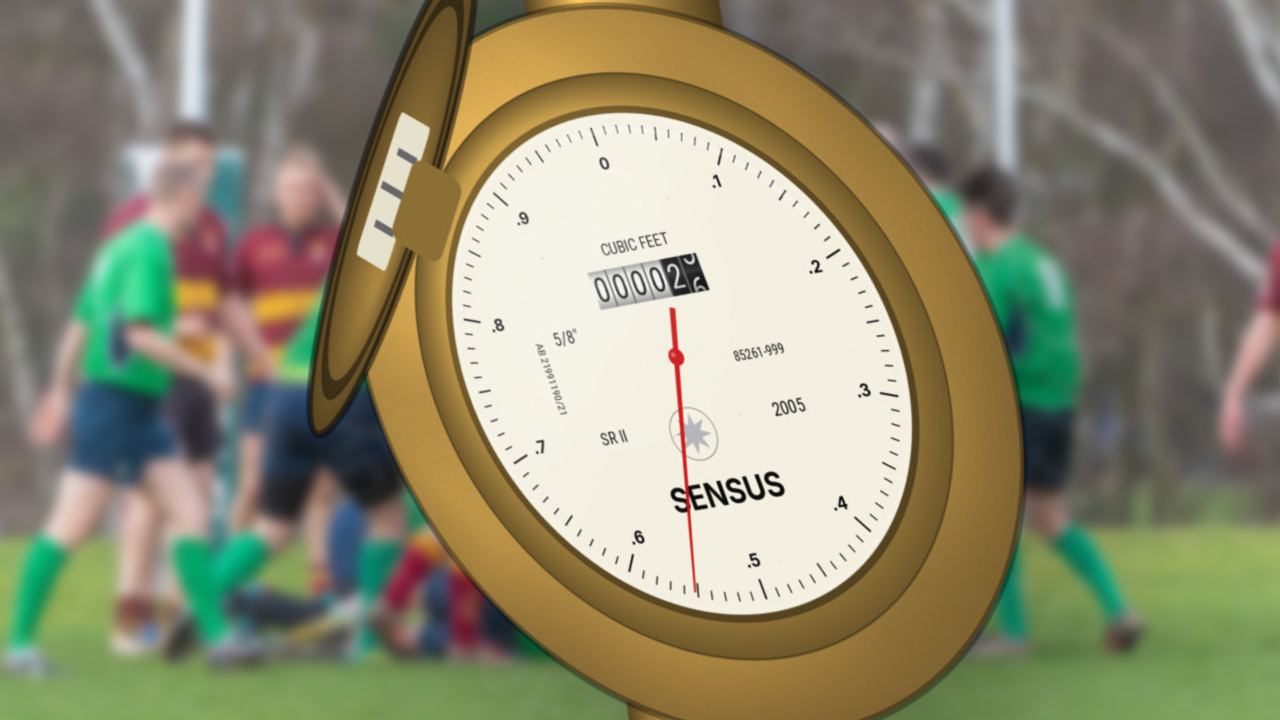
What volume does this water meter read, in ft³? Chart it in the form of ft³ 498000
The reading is ft³ 25.55
